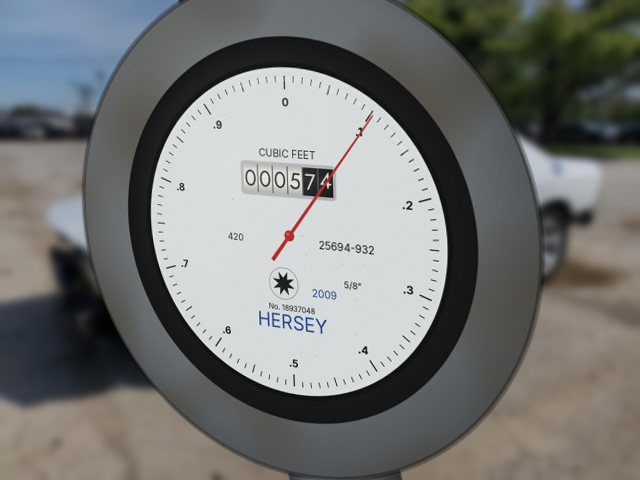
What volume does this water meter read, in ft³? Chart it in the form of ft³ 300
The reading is ft³ 574.10
